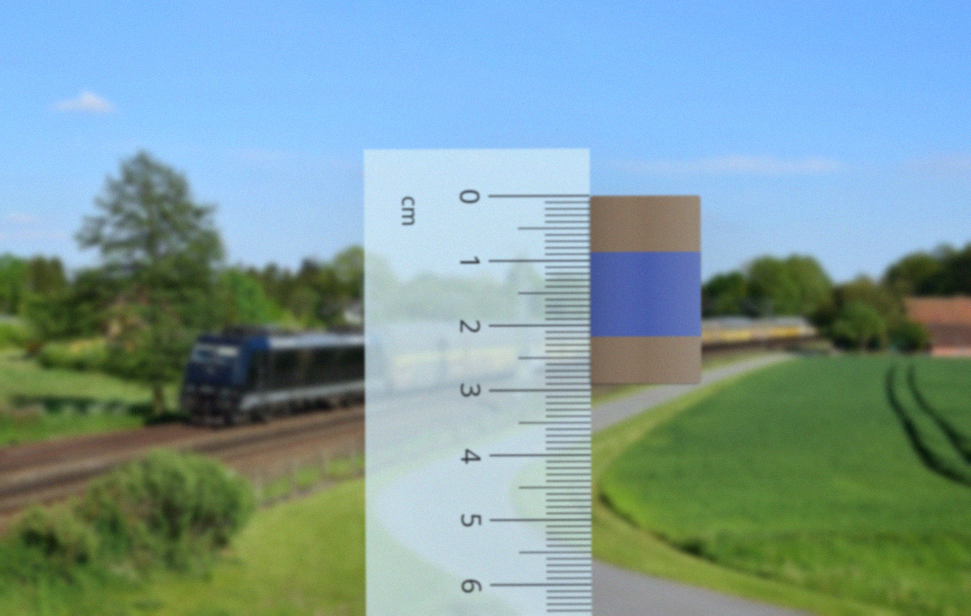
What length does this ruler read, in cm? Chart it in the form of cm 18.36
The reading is cm 2.9
